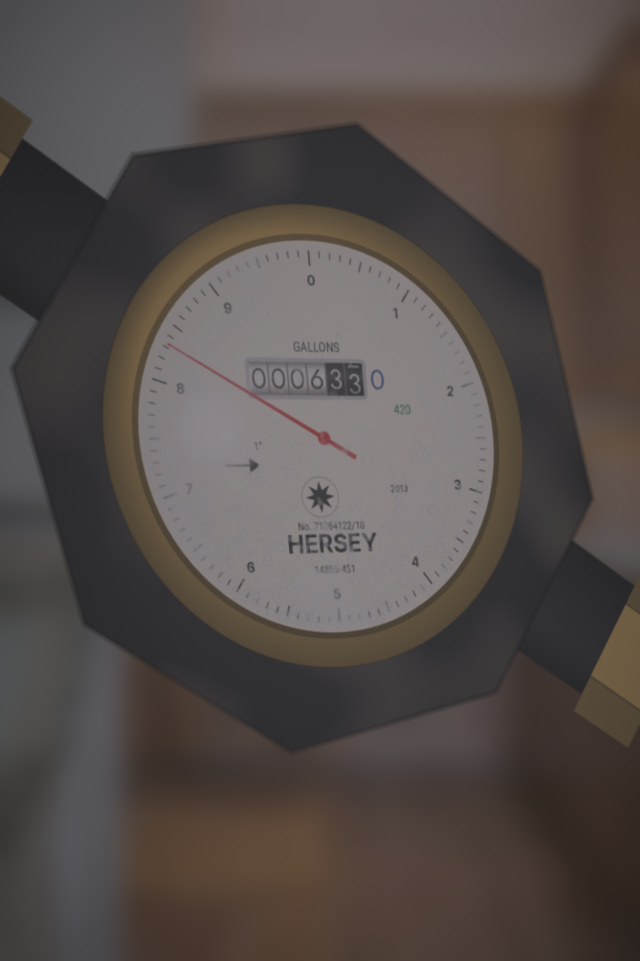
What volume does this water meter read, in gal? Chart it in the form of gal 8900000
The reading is gal 6328.3
